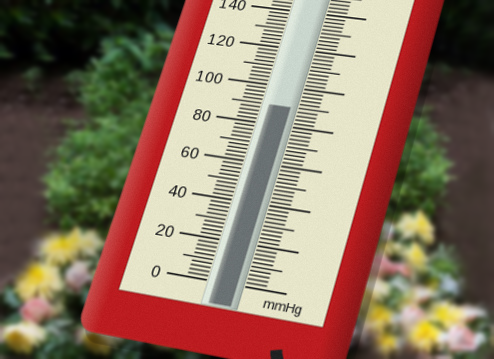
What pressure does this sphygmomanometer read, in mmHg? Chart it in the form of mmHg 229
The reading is mmHg 90
